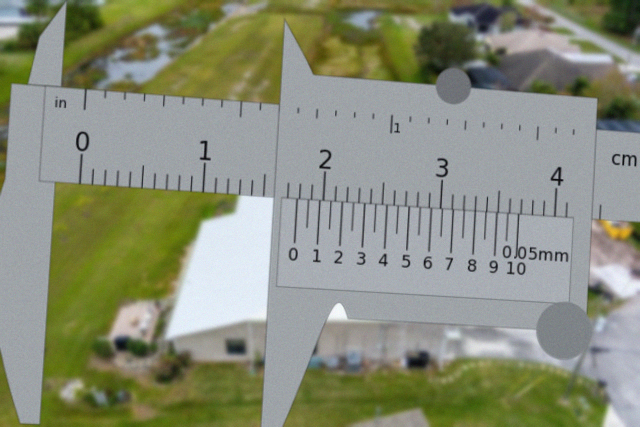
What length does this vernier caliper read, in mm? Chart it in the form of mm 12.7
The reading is mm 17.8
